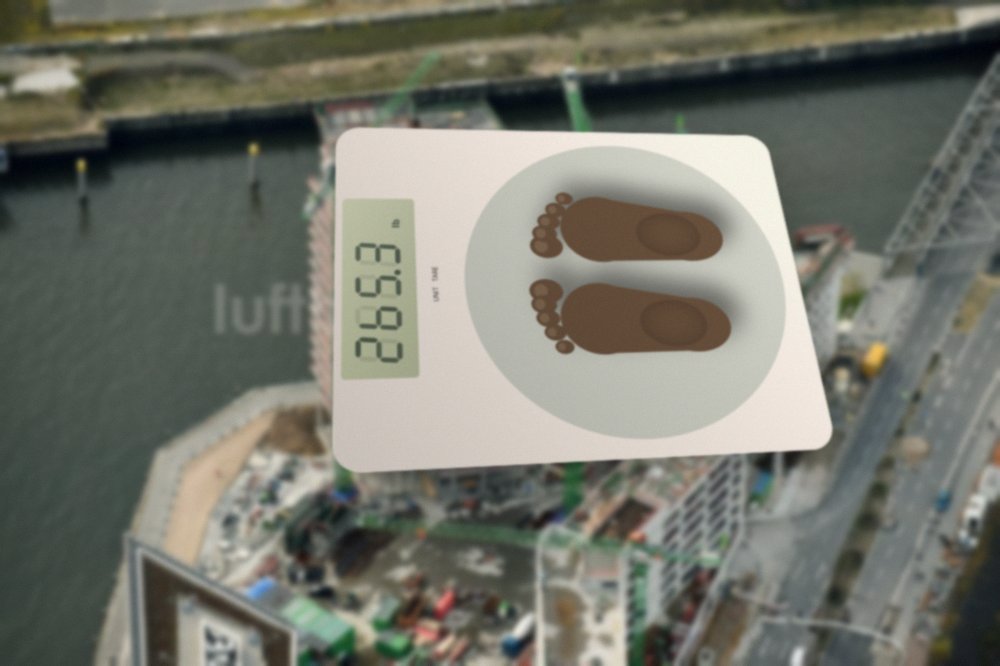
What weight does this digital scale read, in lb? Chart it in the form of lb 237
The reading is lb 265.3
